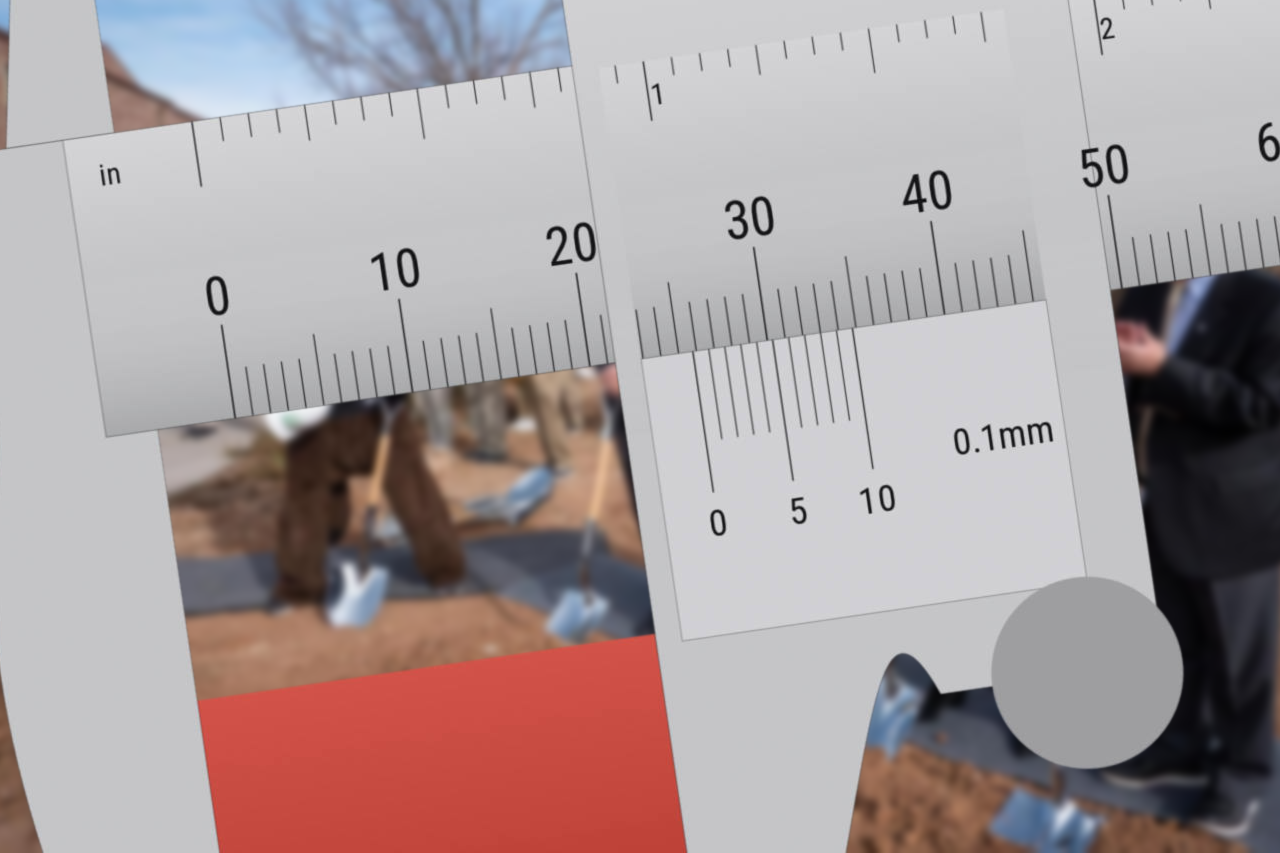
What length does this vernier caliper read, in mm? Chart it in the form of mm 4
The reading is mm 25.8
